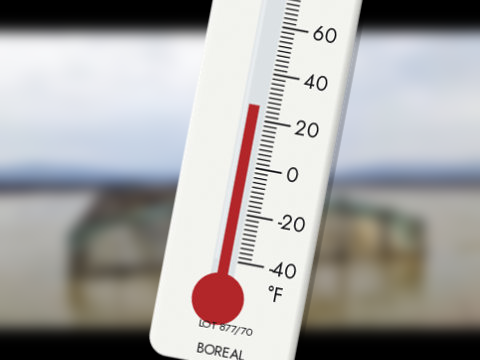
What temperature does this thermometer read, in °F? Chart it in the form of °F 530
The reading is °F 26
